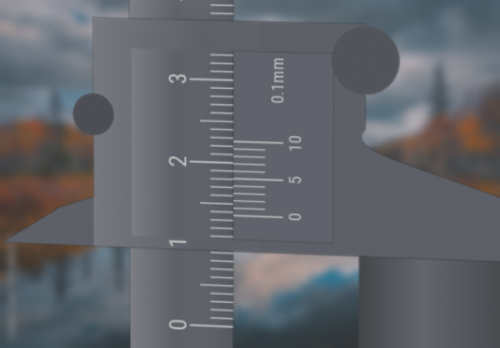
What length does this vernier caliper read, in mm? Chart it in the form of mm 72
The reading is mm 13.6
